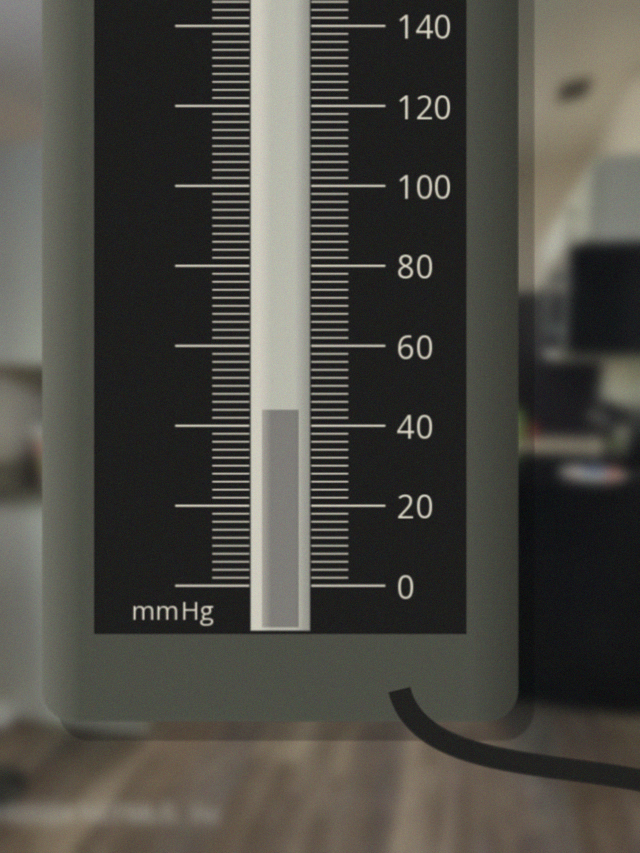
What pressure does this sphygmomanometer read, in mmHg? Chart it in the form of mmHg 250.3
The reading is mmHg 44
